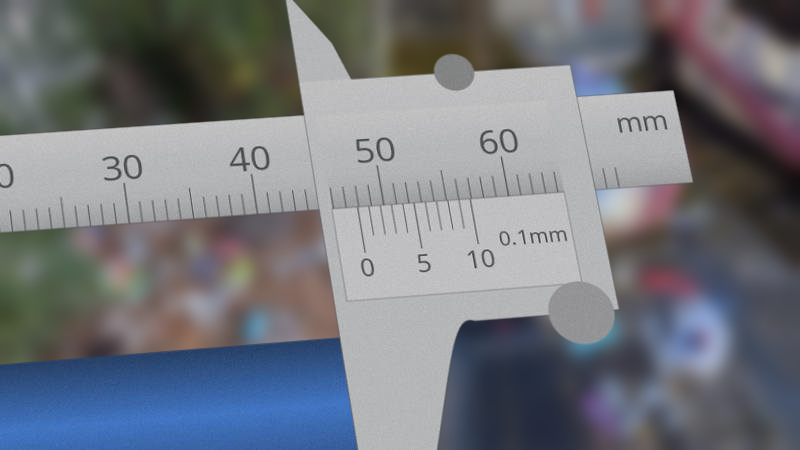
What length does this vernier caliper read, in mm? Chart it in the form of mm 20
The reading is mm 47.9
